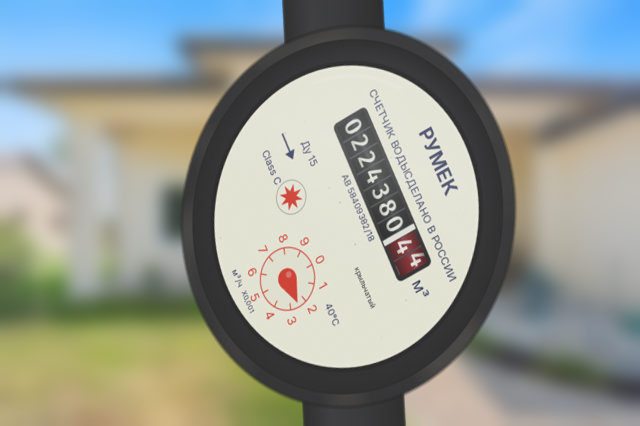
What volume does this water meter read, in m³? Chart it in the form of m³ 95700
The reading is m³ 224380.442
